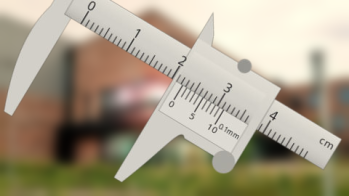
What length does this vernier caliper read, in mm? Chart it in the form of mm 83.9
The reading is mm 22.4
